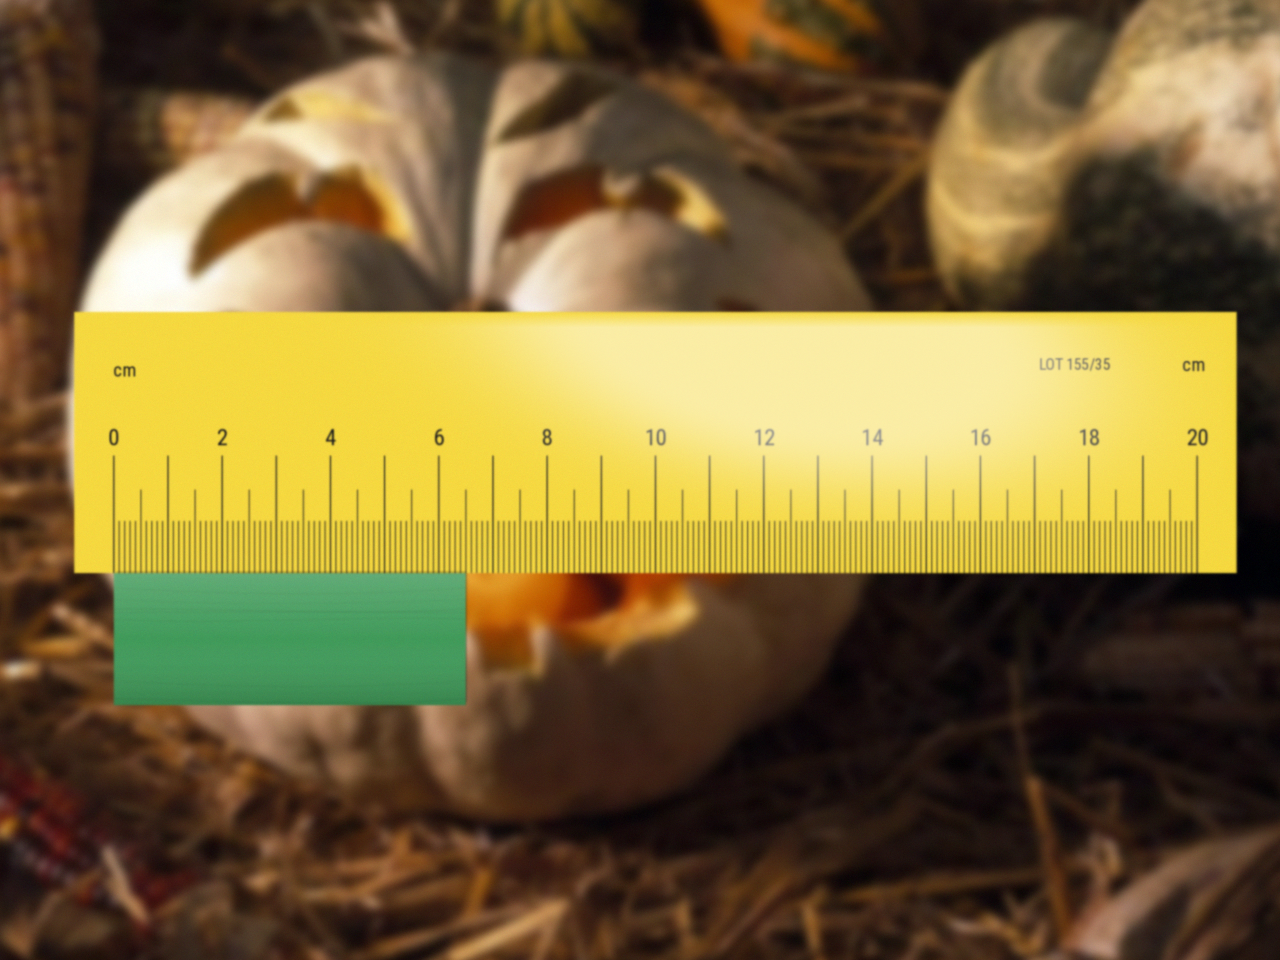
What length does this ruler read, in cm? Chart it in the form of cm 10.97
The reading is cm 6.5
